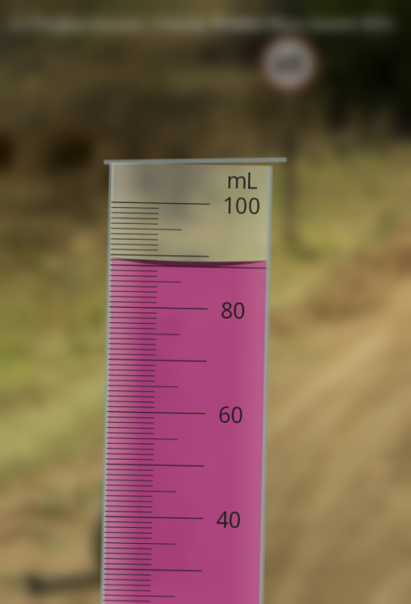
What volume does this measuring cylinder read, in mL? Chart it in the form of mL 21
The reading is mL 88
